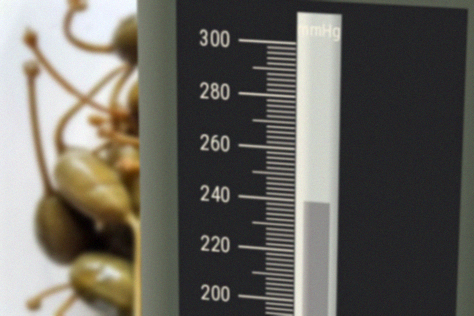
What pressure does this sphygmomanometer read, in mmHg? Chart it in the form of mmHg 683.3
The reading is mmHg 240
